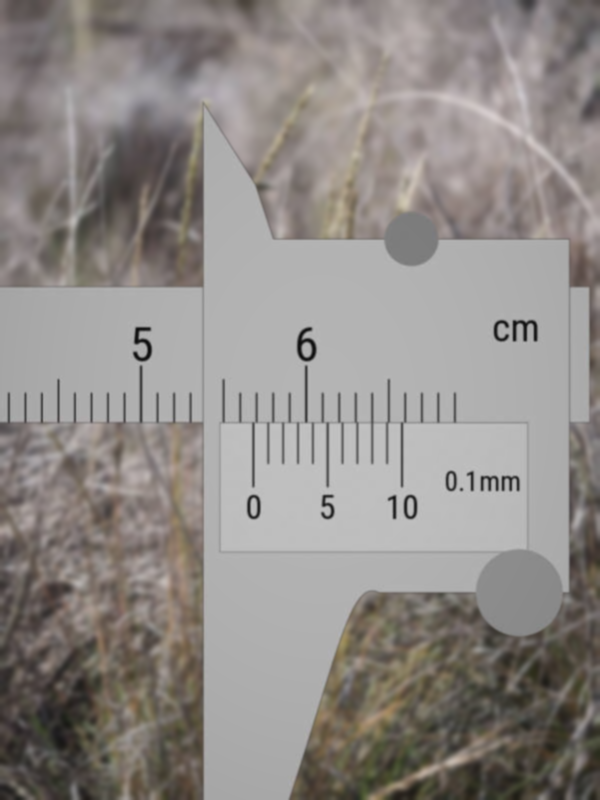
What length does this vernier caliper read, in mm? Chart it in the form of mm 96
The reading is mm 56.8
